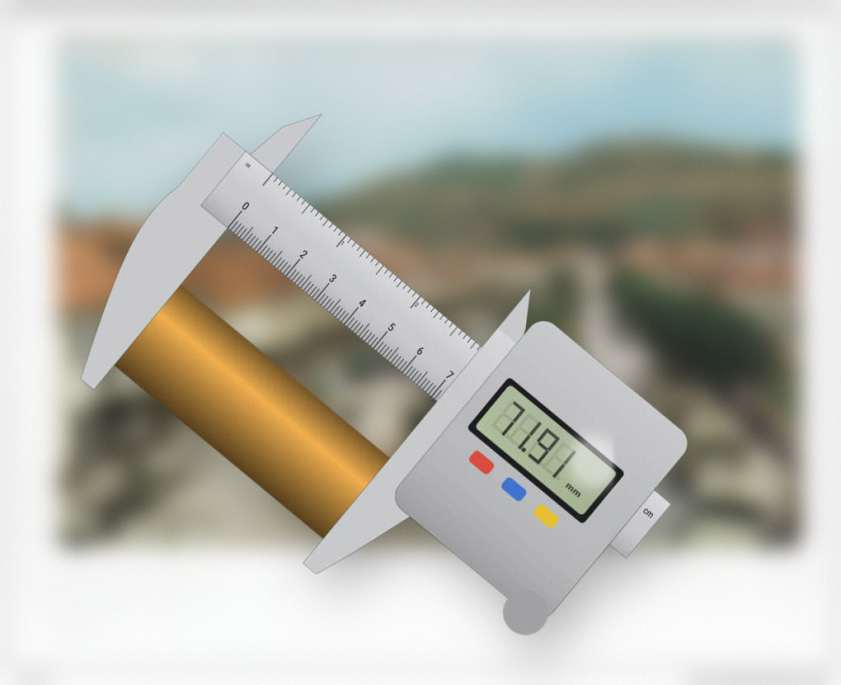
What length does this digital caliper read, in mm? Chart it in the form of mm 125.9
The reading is mm 71.91
